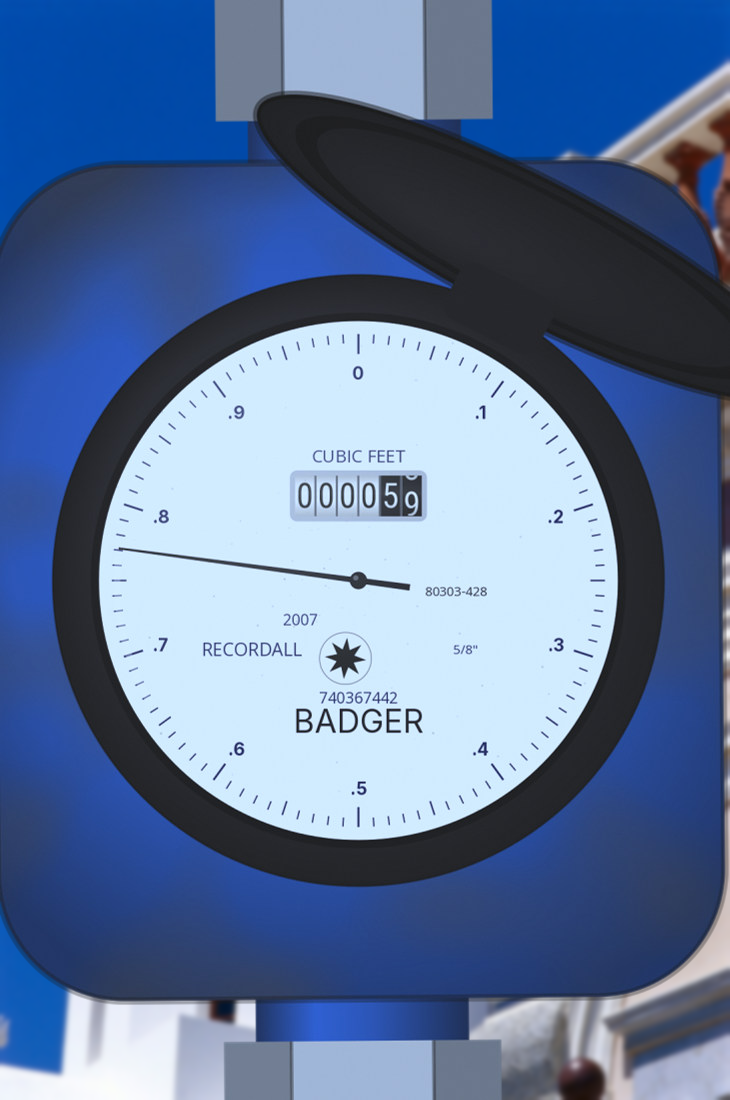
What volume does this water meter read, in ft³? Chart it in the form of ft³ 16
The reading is ft³ 58.77
